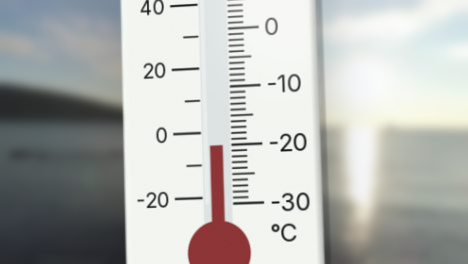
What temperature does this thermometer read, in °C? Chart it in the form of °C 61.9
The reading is °C -20
